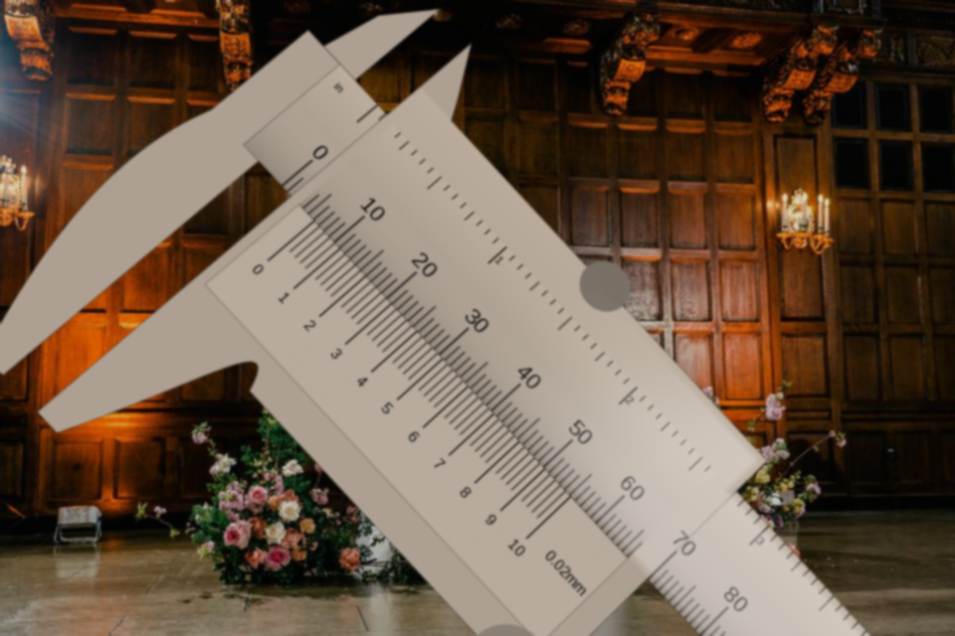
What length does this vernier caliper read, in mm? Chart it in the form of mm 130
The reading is mm 6.2
